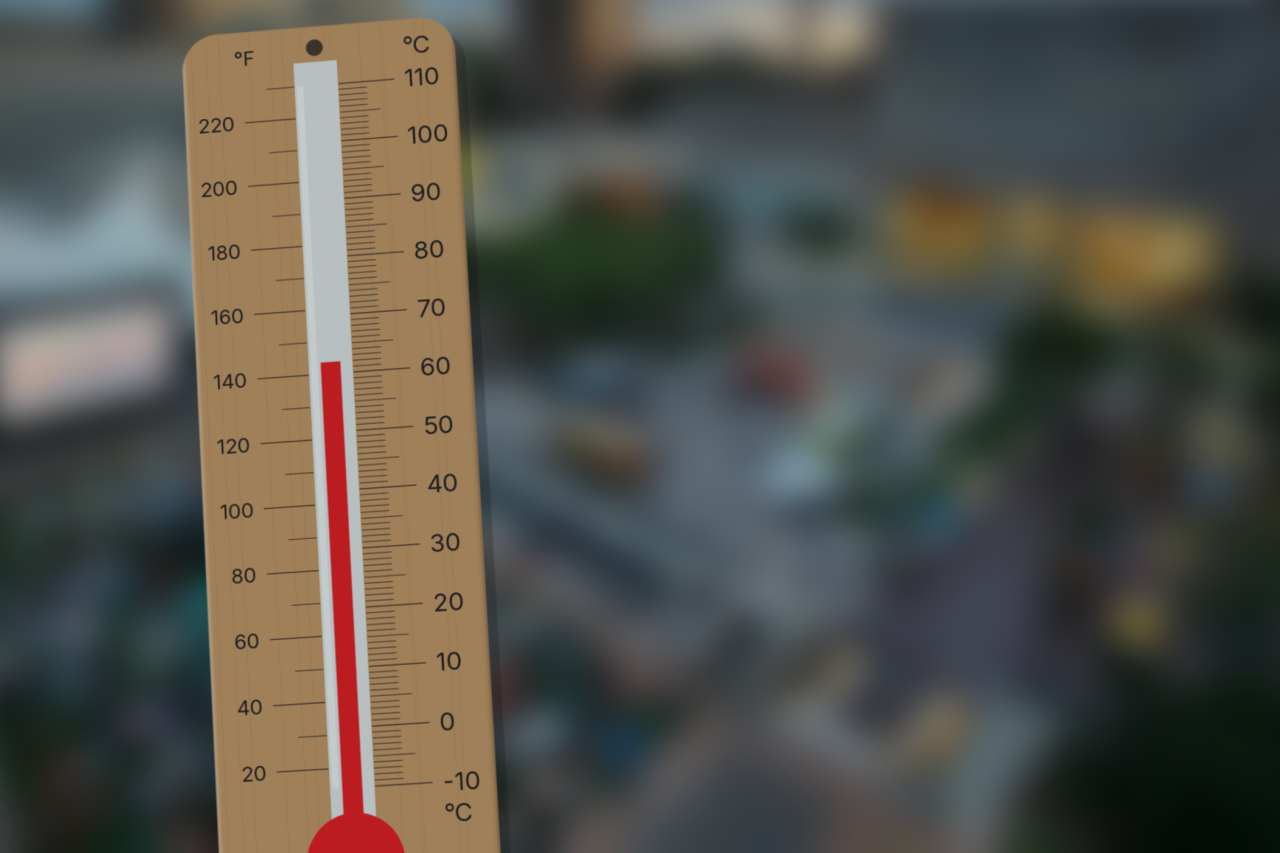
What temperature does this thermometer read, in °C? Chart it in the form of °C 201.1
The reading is °C 62
